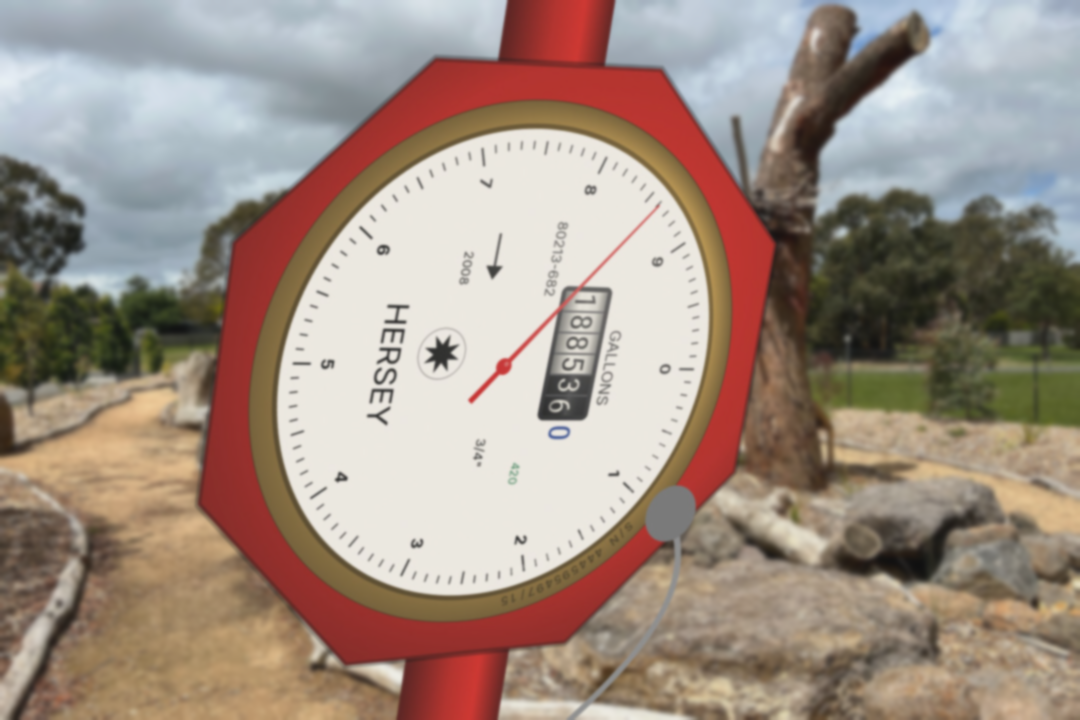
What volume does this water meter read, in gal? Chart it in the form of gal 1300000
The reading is gal 1885358.6
